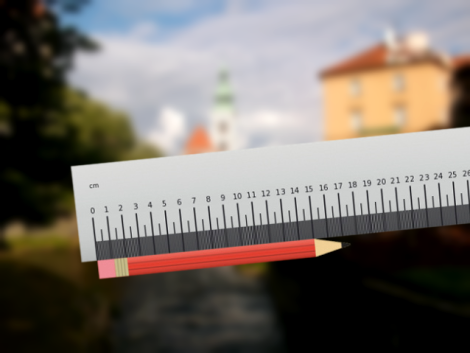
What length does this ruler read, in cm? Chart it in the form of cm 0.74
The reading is cm 17.5
